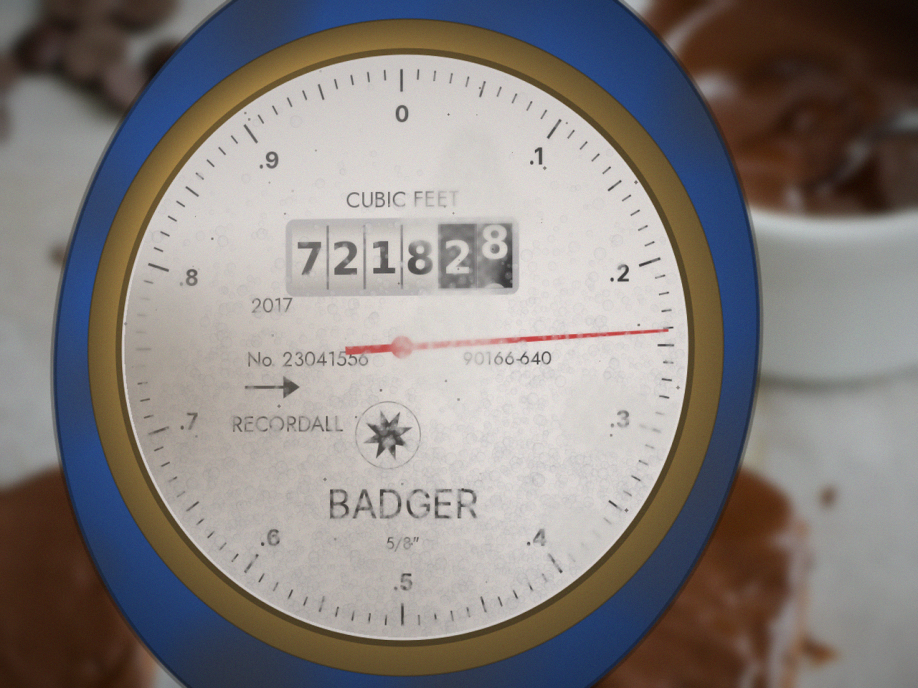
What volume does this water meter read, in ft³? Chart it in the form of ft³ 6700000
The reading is ft³ 721828.24
